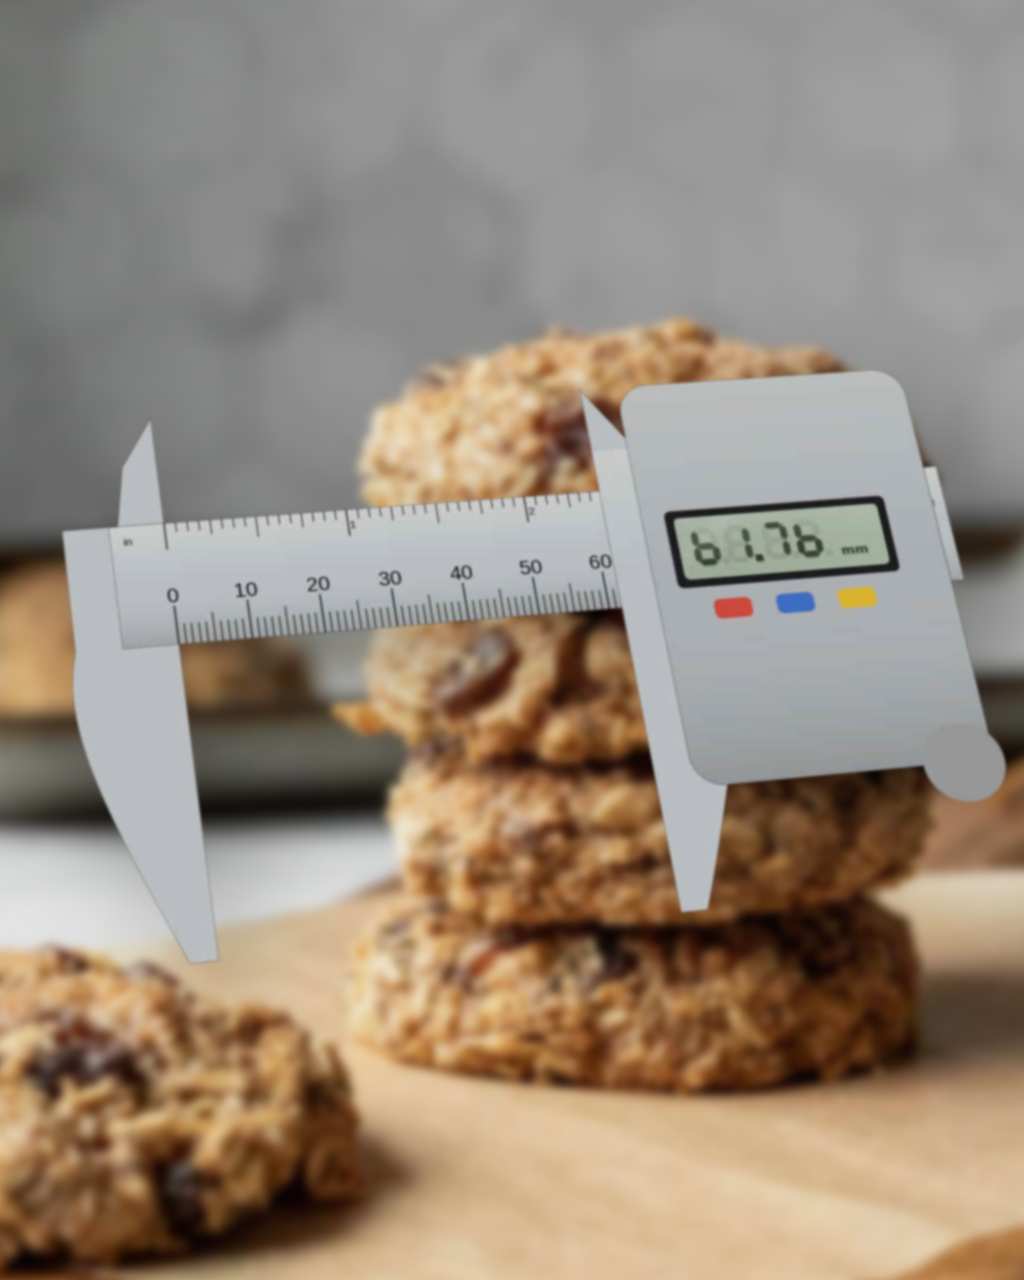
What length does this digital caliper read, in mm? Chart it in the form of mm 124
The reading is mm 61.76
